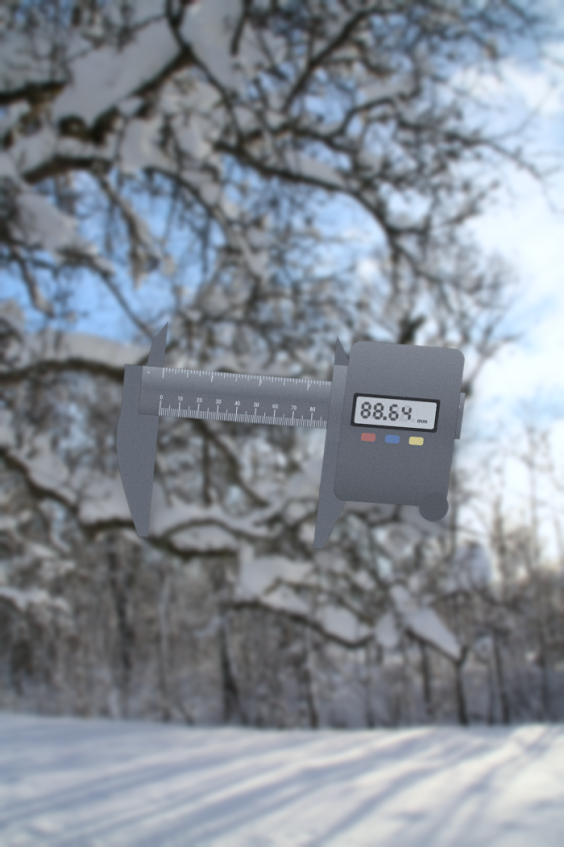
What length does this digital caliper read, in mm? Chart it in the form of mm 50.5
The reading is mm 88.64
